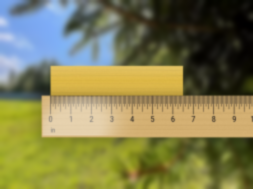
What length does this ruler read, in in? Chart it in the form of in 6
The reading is in 6.5
